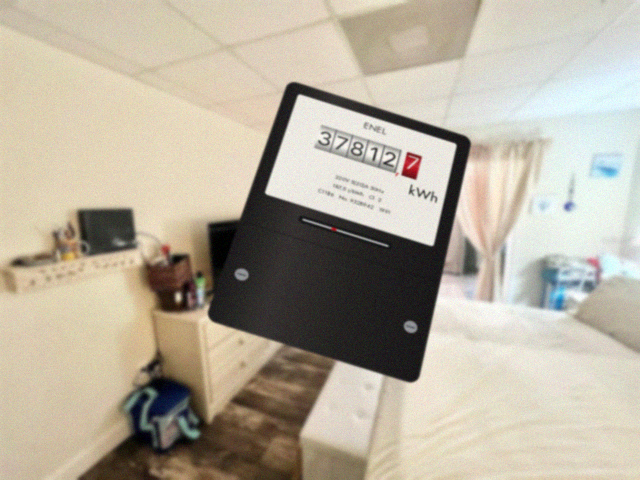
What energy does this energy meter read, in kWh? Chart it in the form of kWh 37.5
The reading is kWh 37812.7
